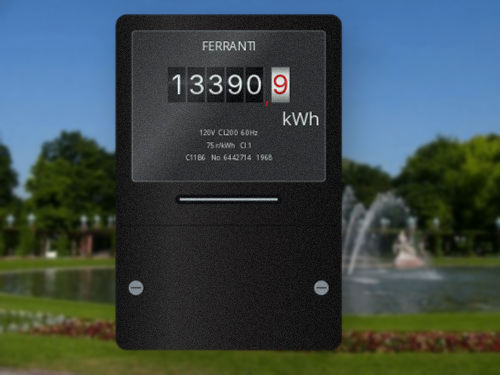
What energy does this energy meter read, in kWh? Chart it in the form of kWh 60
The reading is kWh 13390.9
